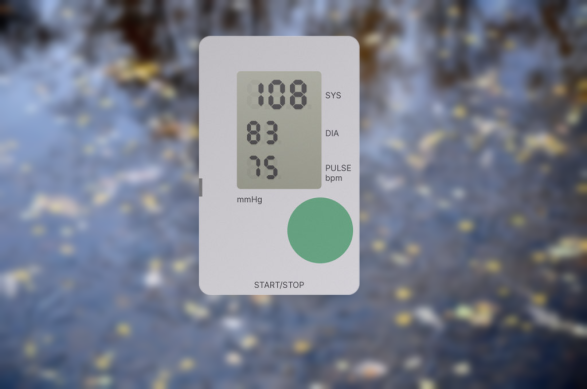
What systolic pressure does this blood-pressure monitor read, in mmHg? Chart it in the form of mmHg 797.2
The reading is mmHg 108
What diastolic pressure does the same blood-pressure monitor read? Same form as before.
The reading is mmHg 83
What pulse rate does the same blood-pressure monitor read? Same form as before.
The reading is bpm 75
